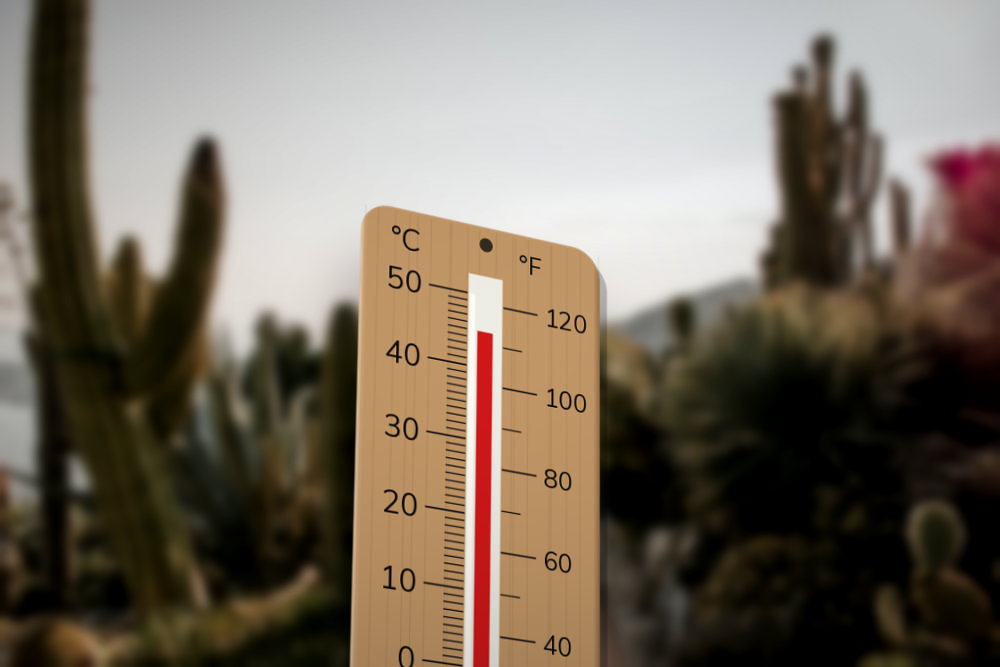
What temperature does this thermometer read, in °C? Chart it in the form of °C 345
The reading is °C 45
